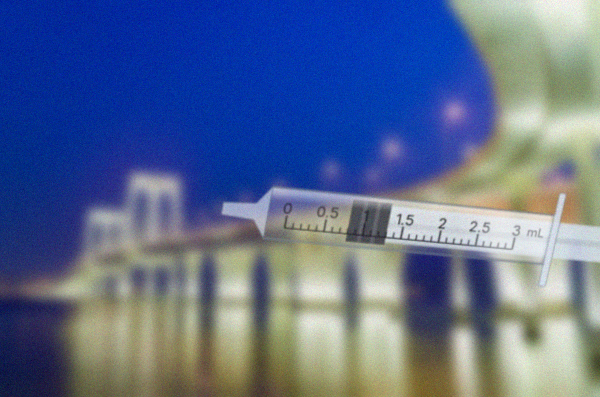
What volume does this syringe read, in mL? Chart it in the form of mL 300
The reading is mL 0.8
